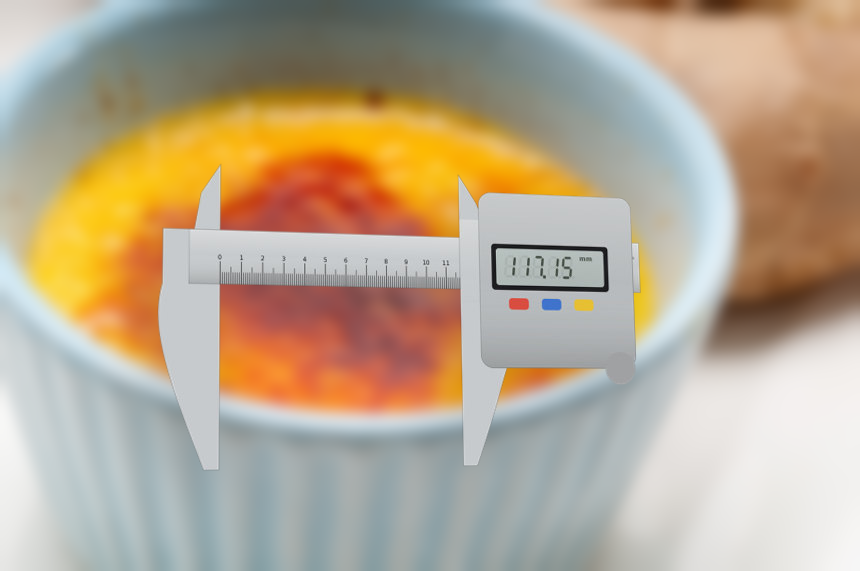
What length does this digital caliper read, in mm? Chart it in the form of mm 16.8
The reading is mm 117.15
